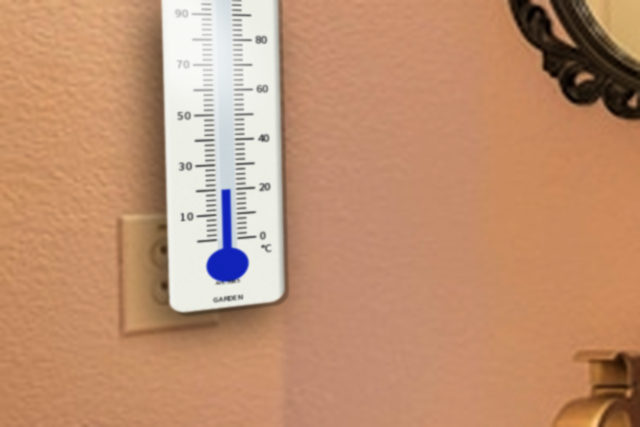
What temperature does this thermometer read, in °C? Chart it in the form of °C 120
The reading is °C 20
